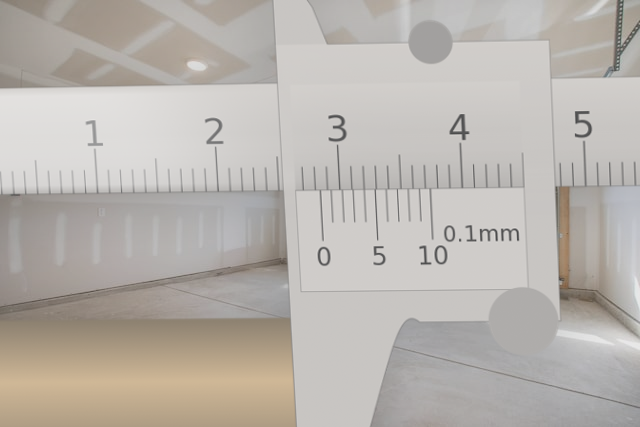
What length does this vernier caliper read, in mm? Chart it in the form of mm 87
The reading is mm 28.4
